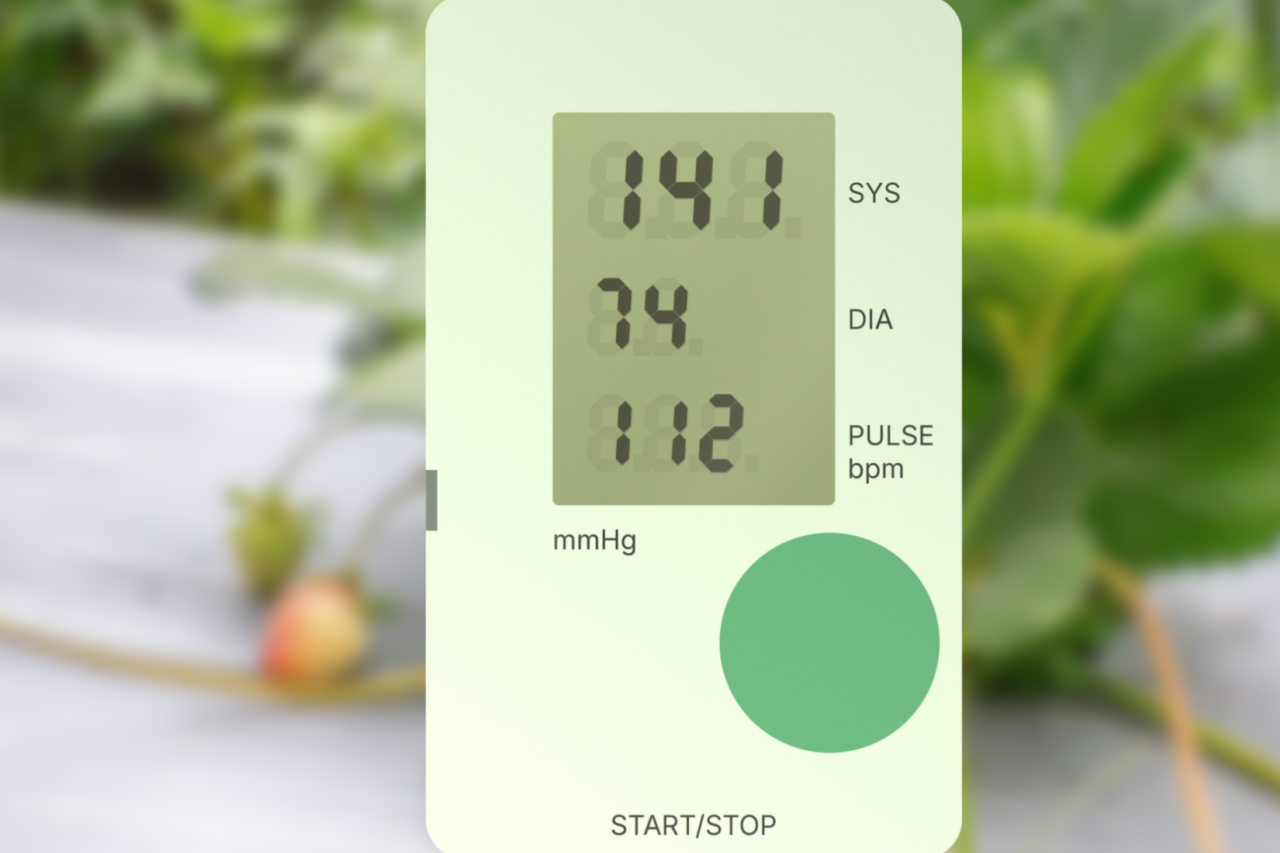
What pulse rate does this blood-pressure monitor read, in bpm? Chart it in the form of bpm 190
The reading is bpm 112
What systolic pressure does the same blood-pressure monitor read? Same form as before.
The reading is mmHg 141
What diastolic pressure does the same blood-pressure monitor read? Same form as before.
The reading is mmHg 74
